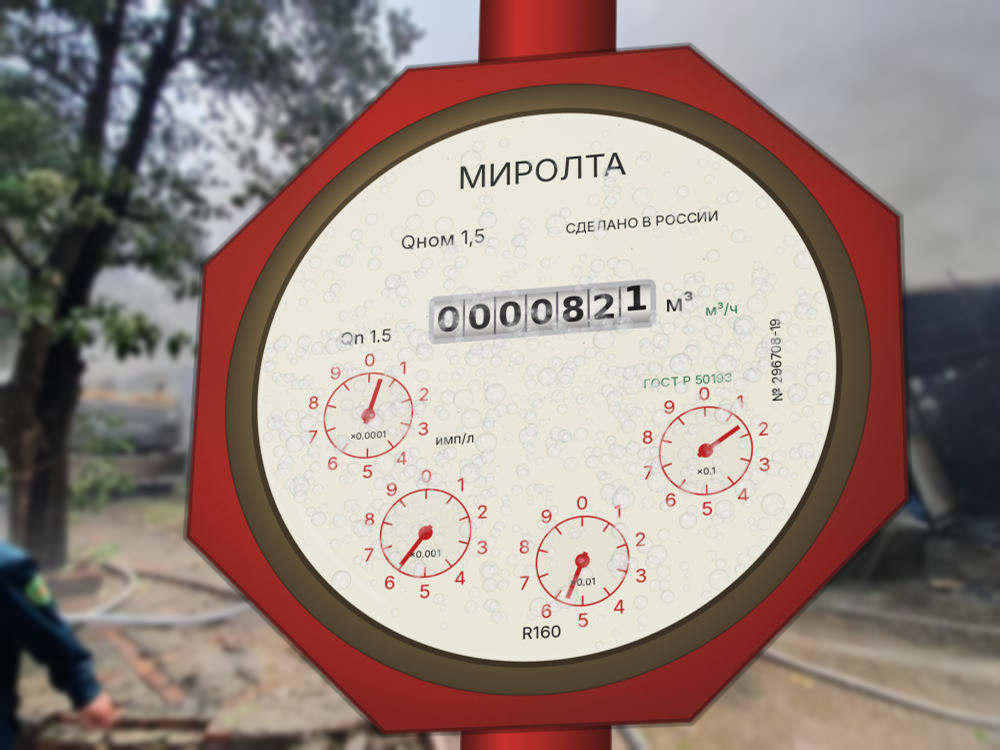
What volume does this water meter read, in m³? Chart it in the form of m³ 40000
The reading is m³ 821.1560
